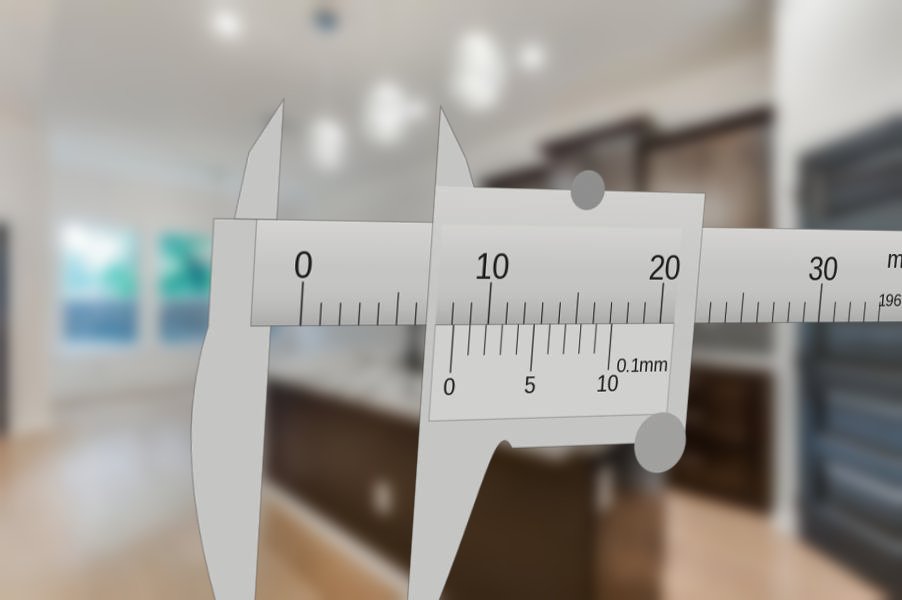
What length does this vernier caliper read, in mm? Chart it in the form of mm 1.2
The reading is mm 8.1
